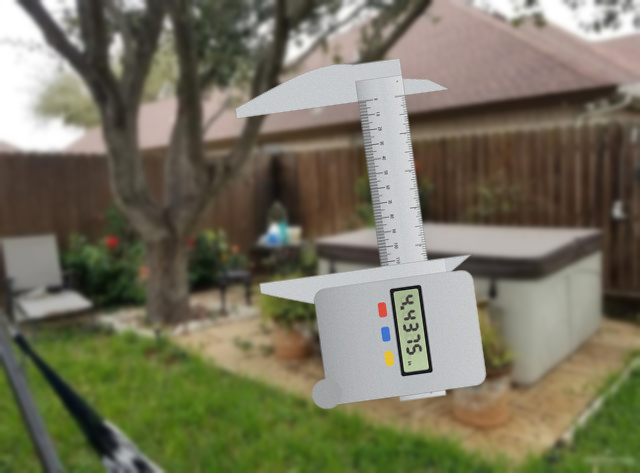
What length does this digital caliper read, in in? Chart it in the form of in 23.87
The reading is in 4.4375
